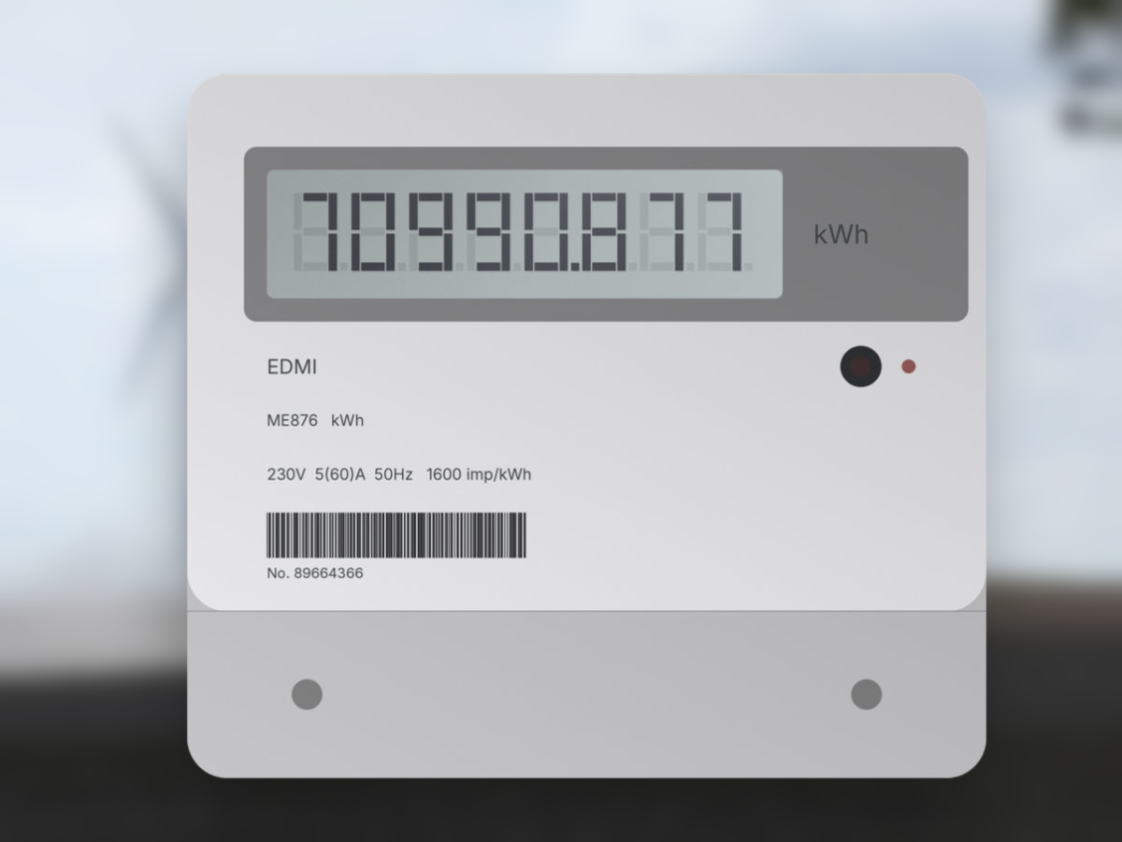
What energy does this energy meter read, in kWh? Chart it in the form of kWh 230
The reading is kWh 70990.877
